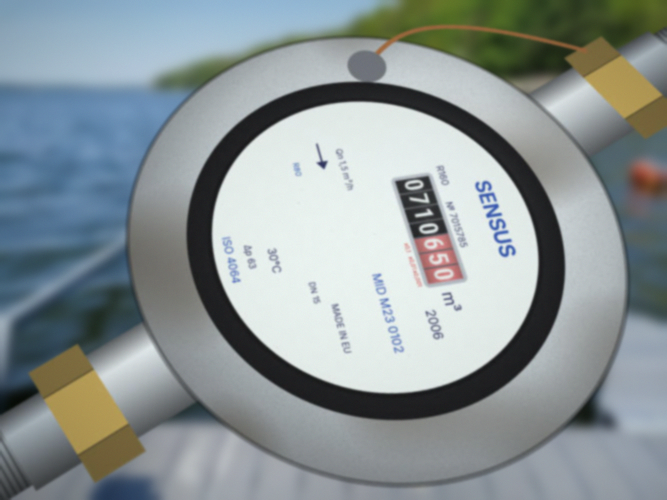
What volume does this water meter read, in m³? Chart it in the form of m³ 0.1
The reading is m³ 710.650
